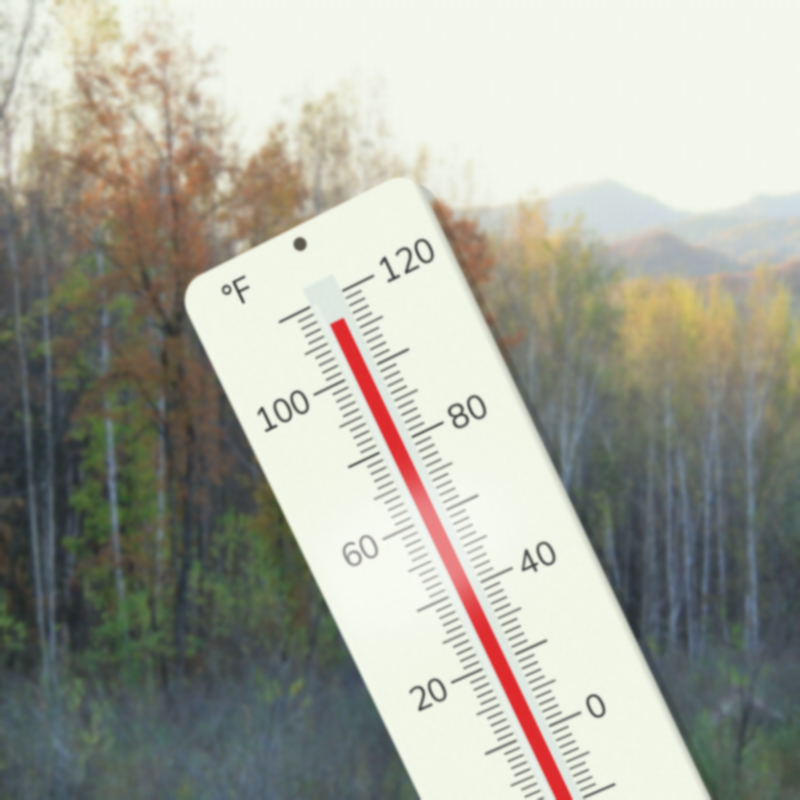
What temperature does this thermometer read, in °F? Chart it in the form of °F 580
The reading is °F 114
